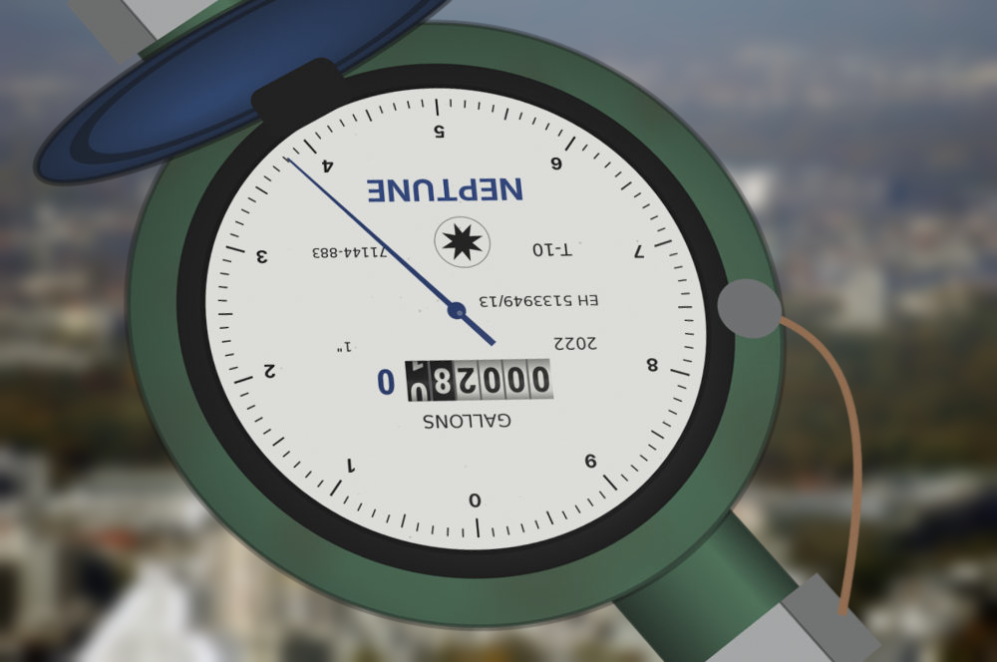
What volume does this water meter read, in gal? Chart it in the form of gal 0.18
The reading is gal 2803.8
